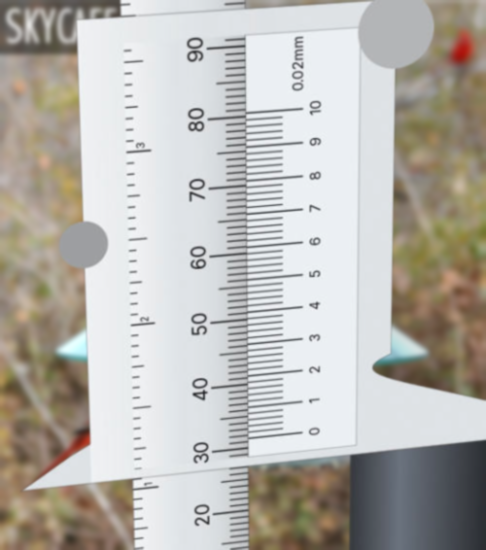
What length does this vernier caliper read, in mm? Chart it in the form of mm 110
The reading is mm 31.5
